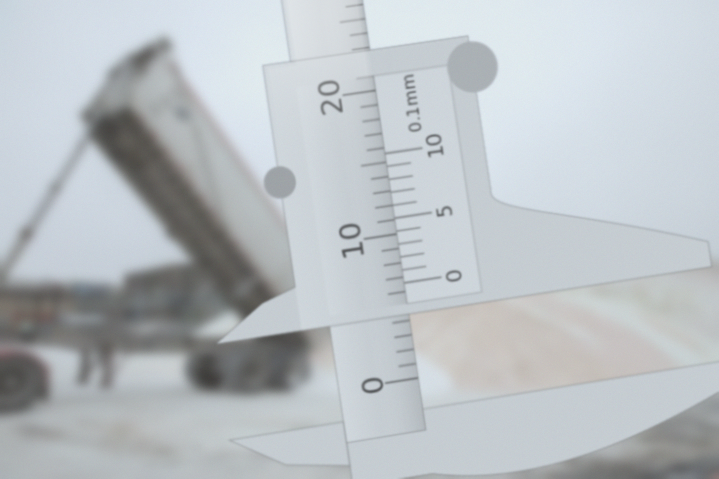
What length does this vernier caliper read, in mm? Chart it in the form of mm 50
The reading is mm 6.6
